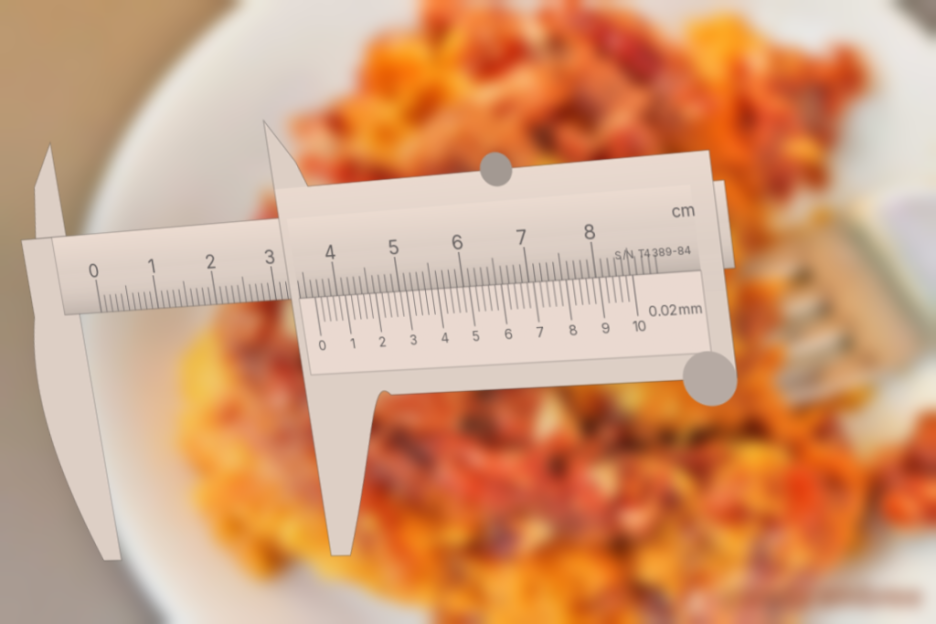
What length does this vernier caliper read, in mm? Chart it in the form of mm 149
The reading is mm 36.4
